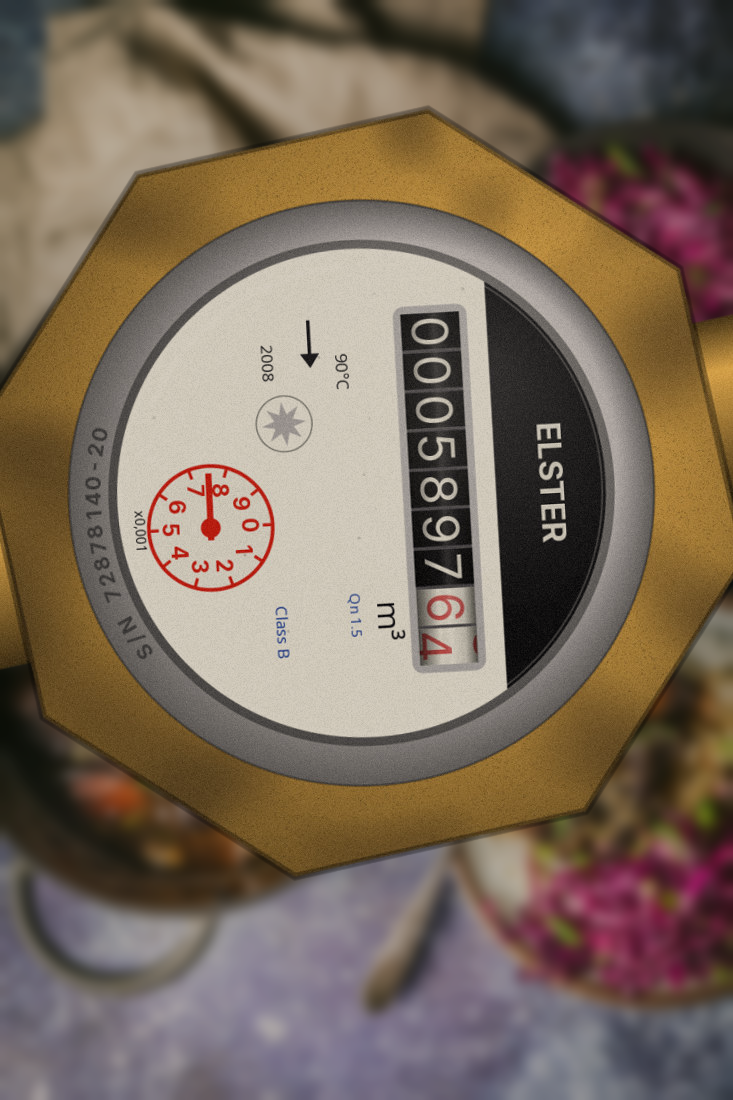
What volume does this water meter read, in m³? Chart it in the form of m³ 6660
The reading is m³ 5897.637
